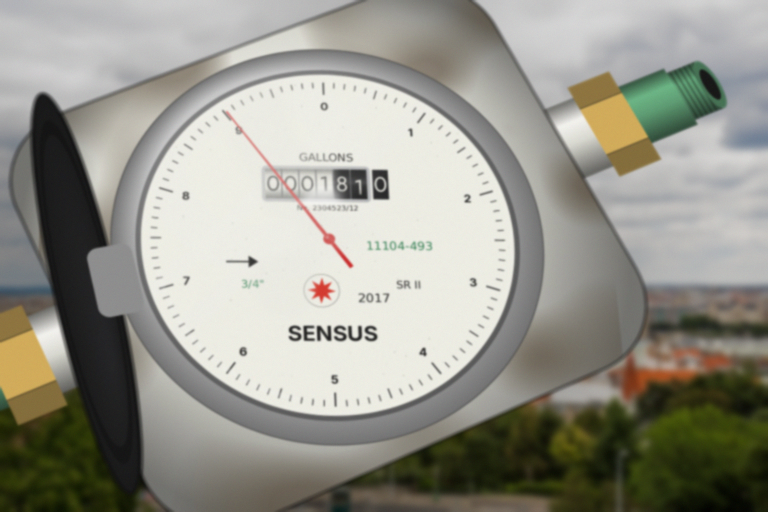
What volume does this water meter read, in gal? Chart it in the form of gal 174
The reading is gal 1809.0
